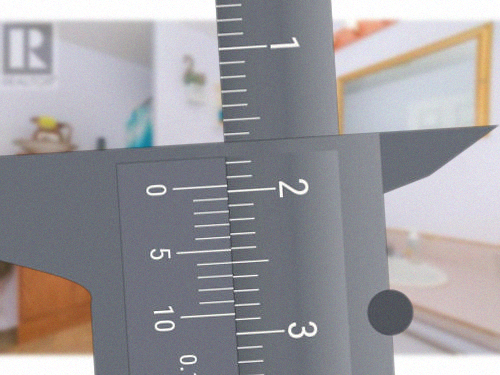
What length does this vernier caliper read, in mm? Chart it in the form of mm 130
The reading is mm 19.6
